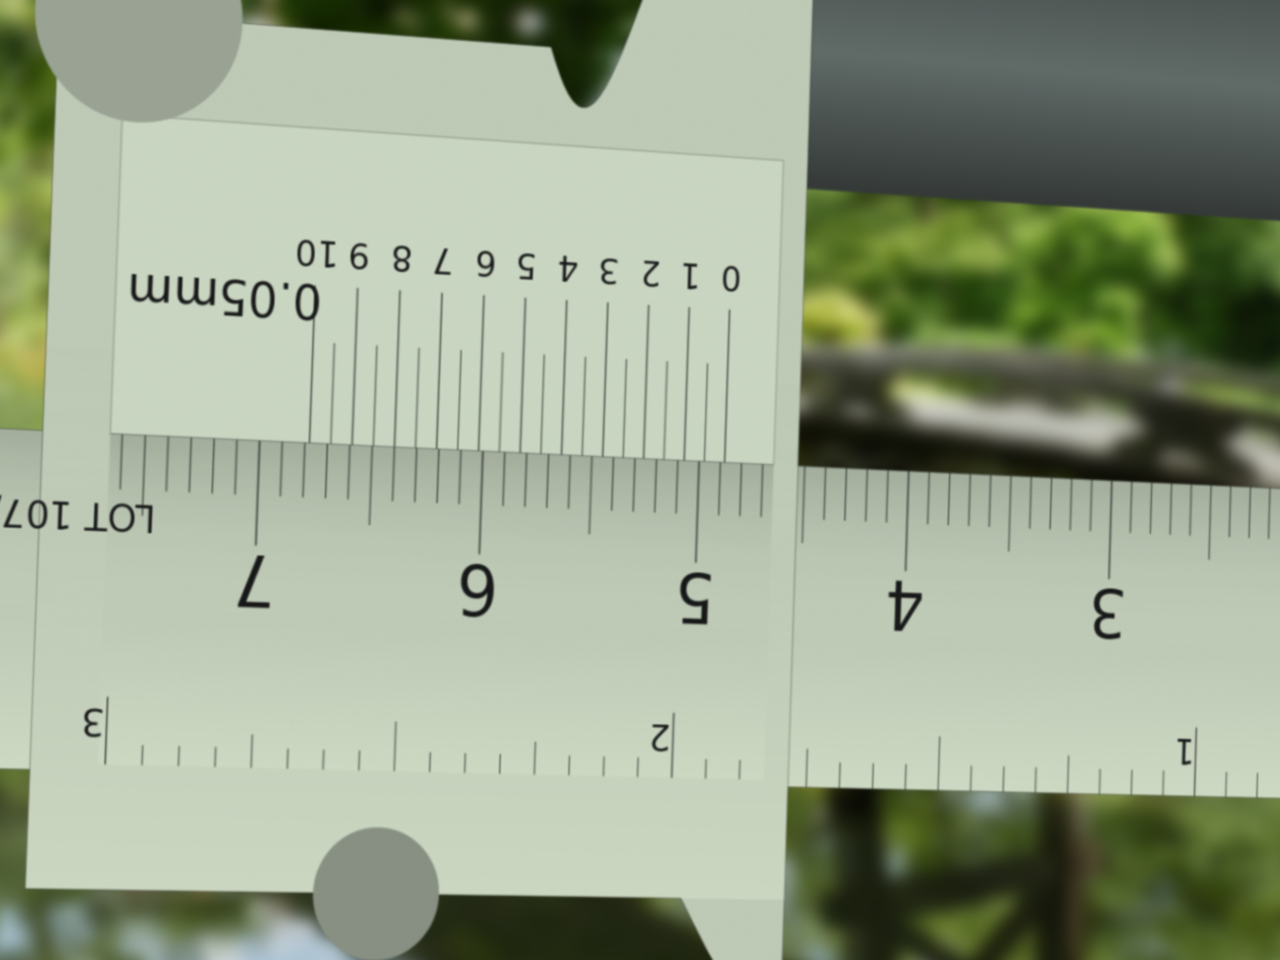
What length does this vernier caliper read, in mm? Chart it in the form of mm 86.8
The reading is mm 48.8
